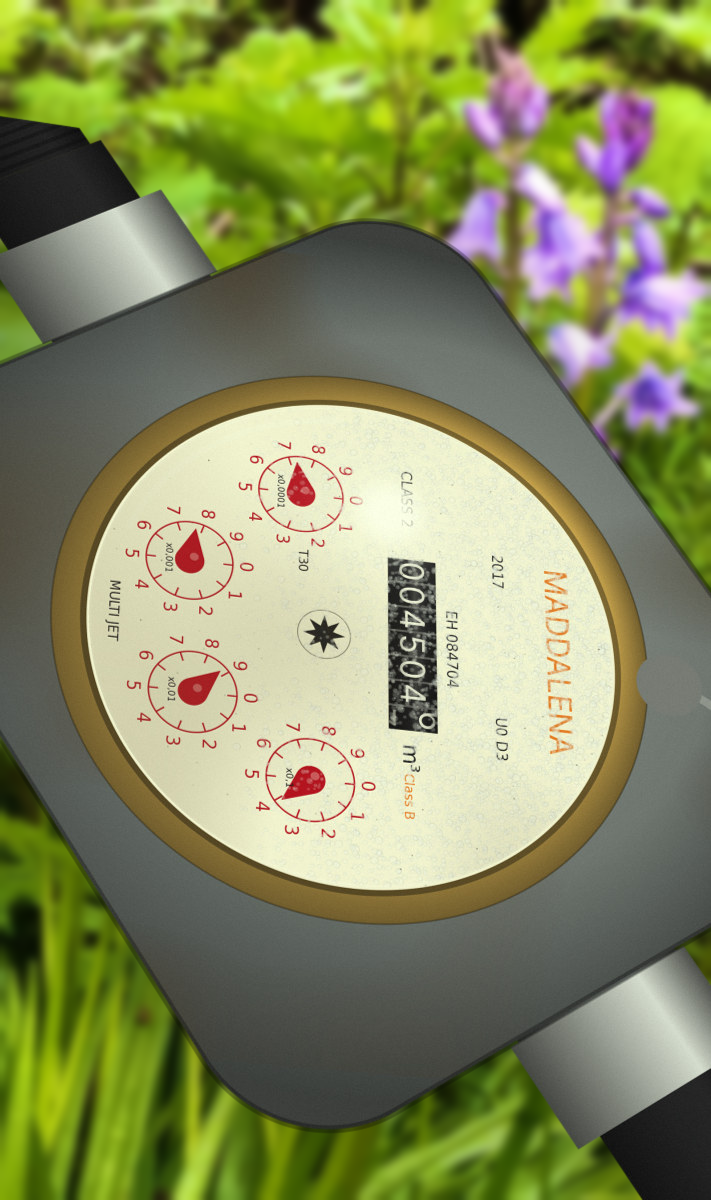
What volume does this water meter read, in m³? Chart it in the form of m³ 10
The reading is m³ 45046.3877
